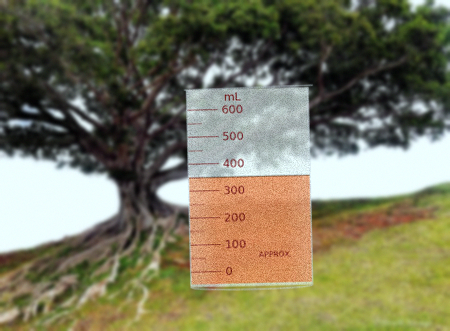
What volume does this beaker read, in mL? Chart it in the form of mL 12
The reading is mL 350
